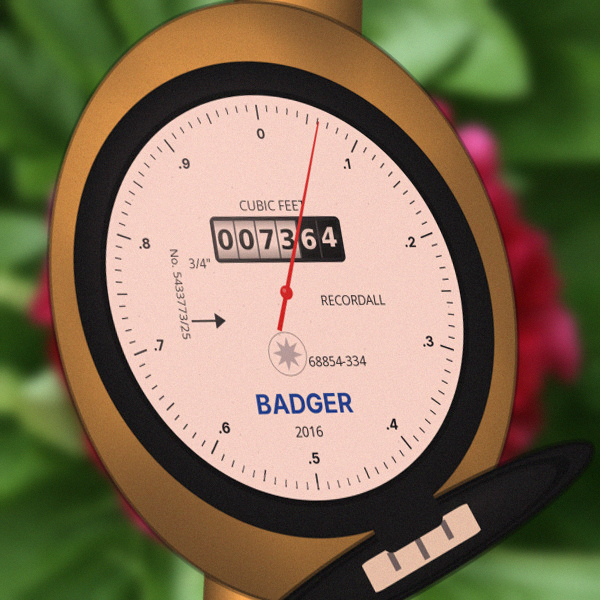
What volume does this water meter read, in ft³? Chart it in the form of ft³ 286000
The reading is ft³ 7364.06
